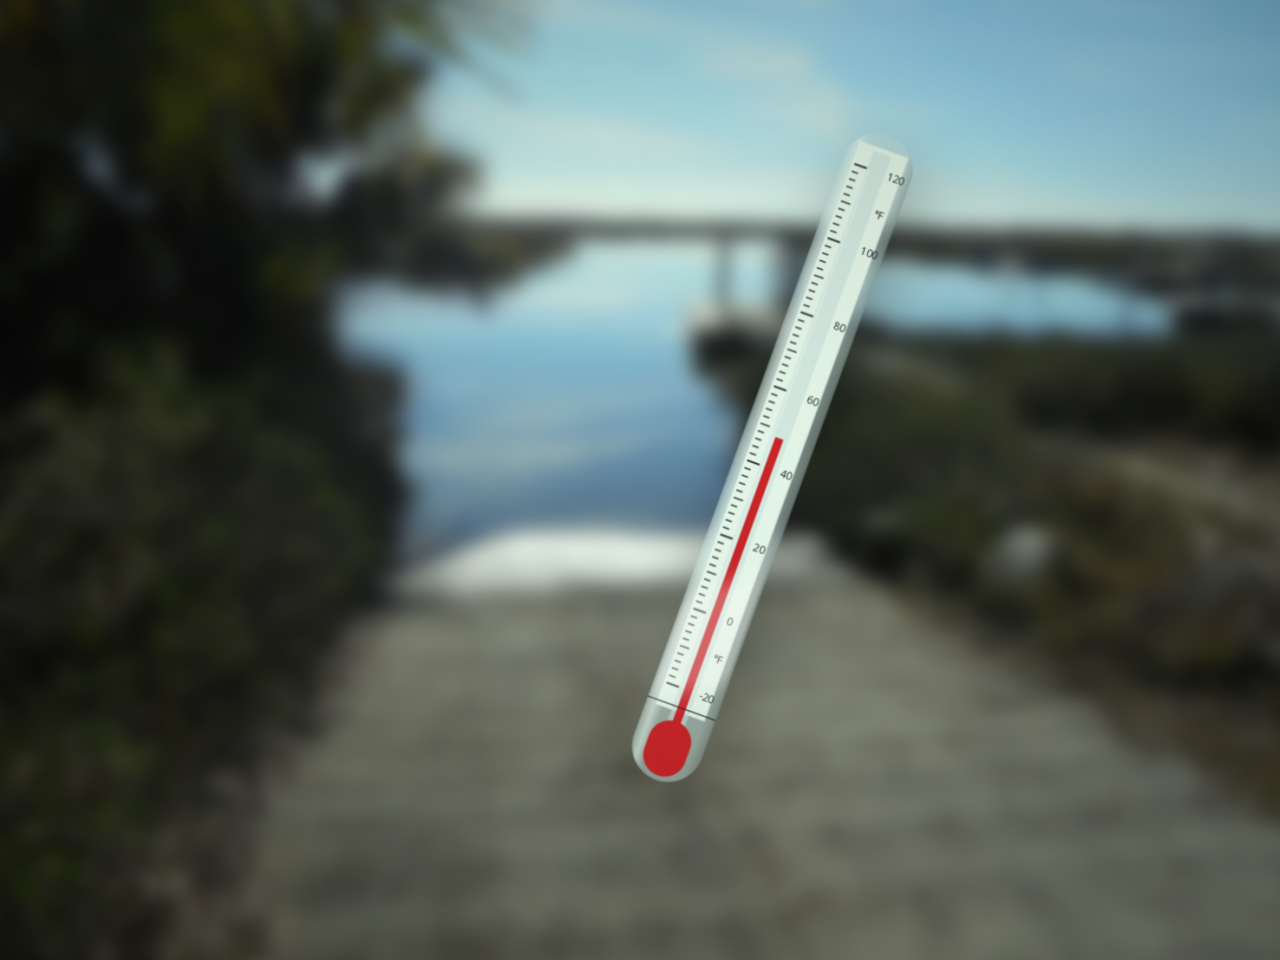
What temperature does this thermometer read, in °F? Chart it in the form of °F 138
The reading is °F 48
